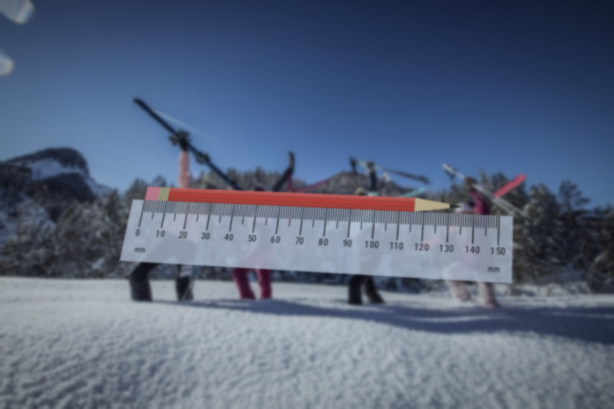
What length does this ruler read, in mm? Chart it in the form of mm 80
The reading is mm 135
